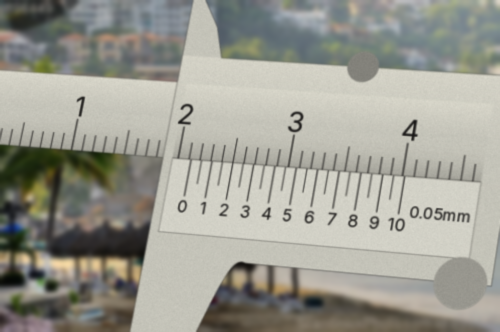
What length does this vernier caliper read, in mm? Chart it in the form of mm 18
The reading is mm 21.2
